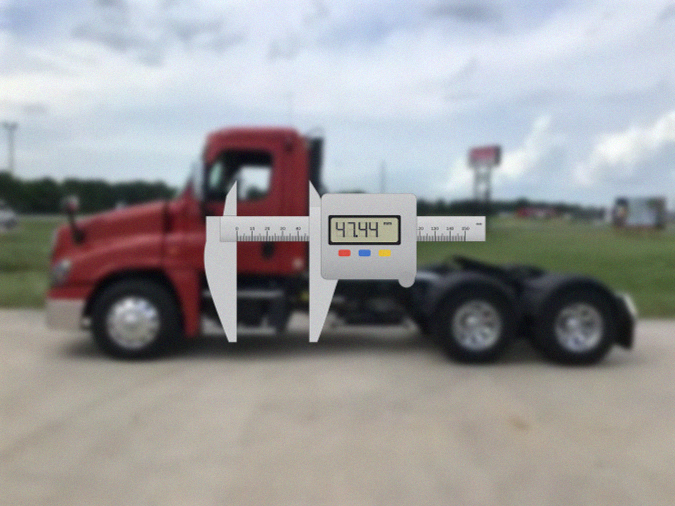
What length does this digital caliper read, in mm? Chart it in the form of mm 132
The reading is mm 47.44
